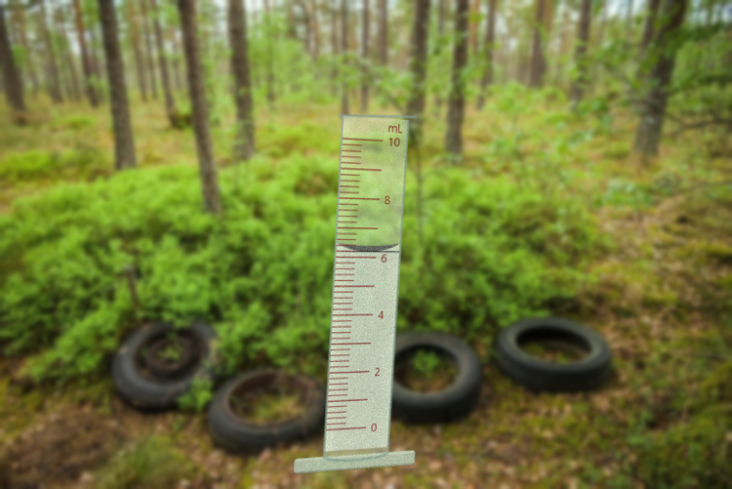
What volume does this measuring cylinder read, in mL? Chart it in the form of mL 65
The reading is mL 6.2
